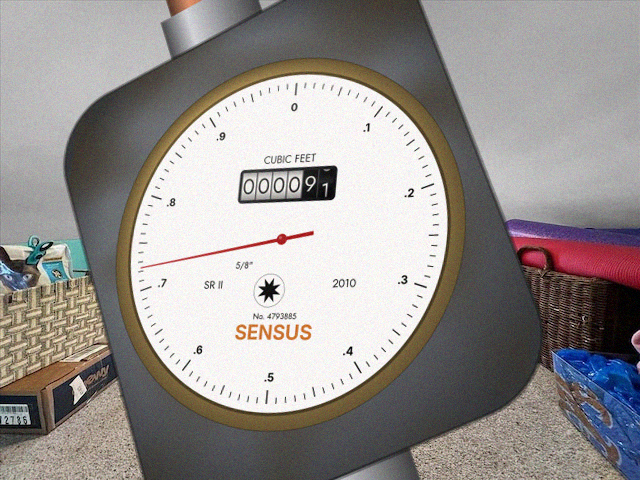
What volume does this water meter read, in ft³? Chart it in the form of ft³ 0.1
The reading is ft³ 90.72
